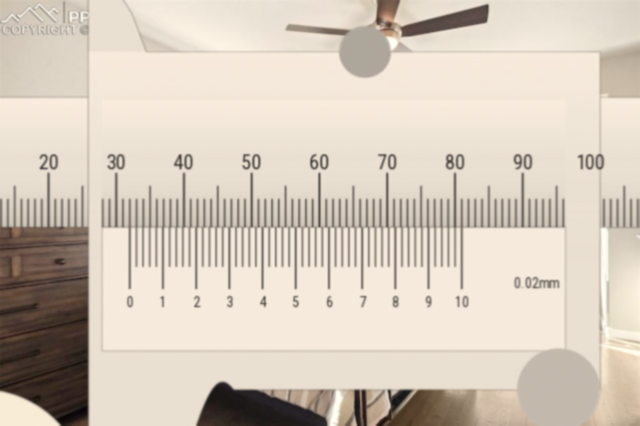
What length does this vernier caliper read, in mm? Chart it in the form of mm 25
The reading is mm 32.0
